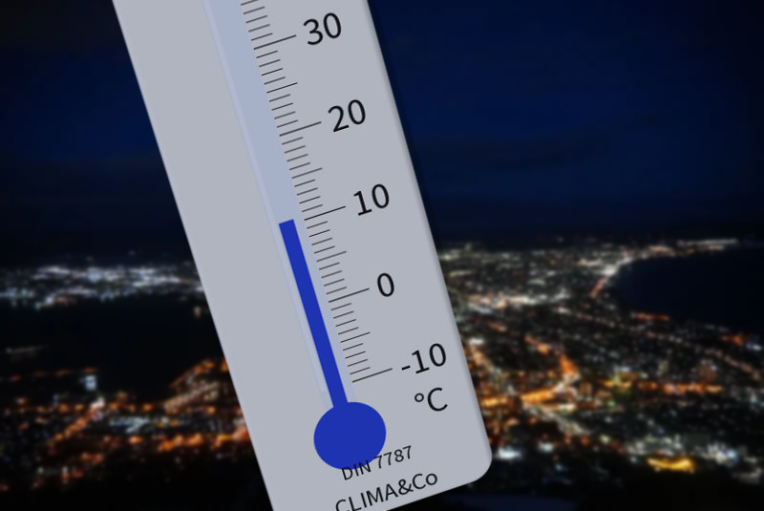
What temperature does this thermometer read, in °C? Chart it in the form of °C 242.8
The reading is °C 10.5
